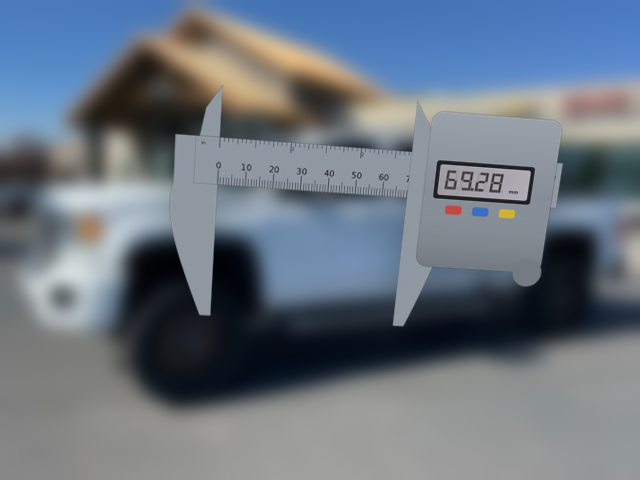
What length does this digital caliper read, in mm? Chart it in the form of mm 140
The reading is mm 69.28
